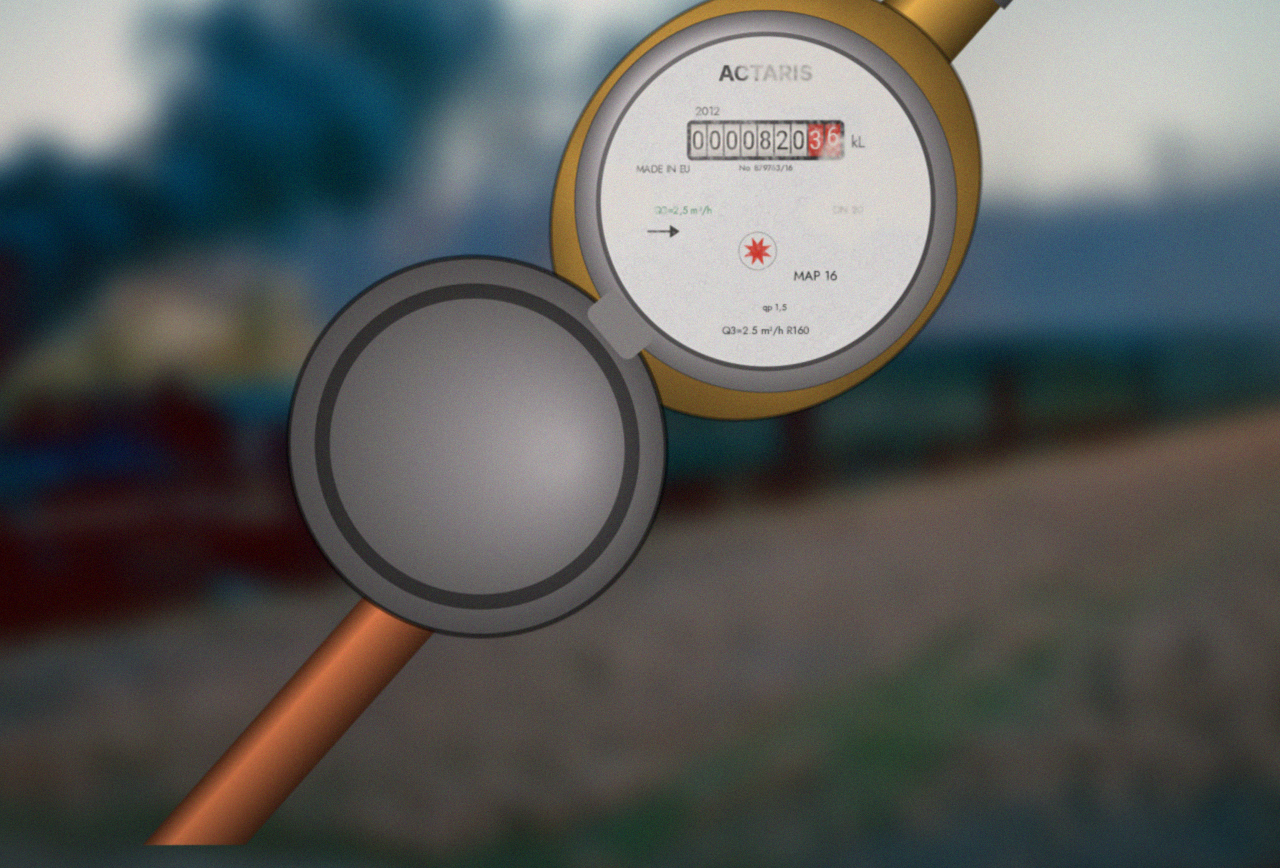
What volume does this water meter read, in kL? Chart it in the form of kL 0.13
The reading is kL 820.36
